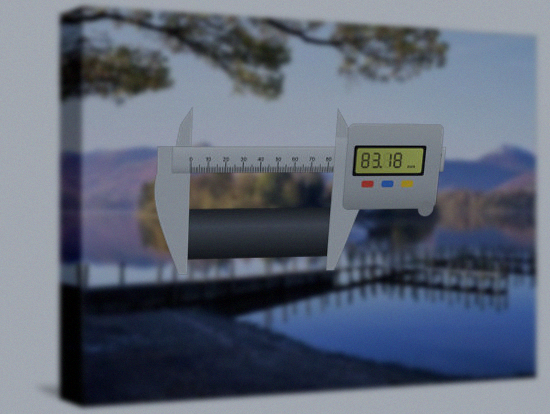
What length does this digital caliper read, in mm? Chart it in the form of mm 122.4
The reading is mm 83.18
